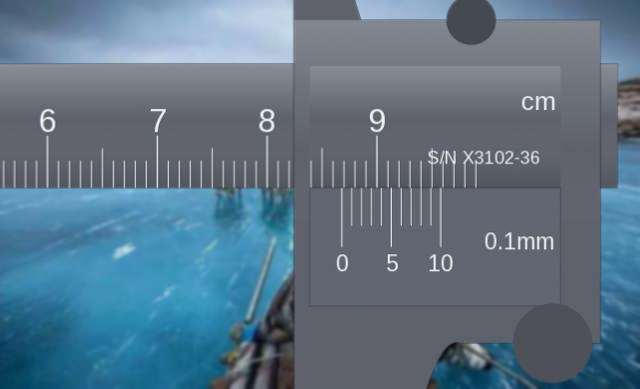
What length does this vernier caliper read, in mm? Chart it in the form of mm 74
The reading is mm 86.8
